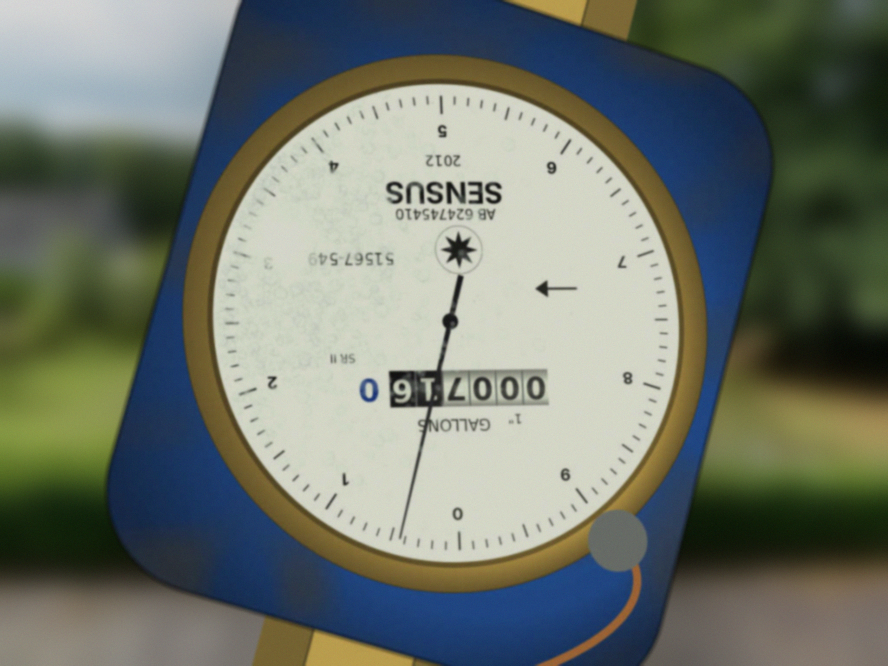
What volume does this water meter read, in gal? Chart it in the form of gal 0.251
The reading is gal 7160.4
